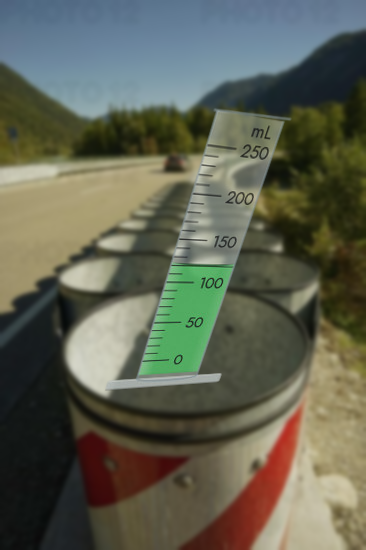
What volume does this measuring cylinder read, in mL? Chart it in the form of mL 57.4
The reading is mL 120
